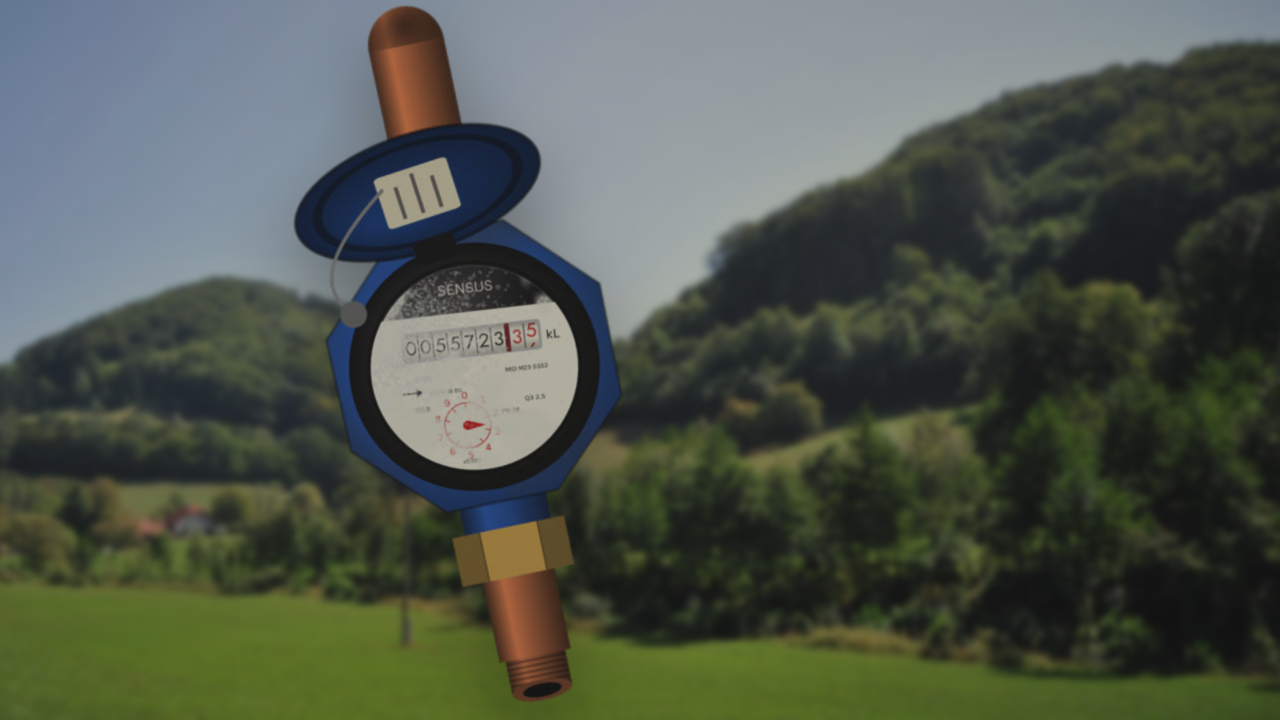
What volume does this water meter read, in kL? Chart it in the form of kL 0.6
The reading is kL 55723.352
